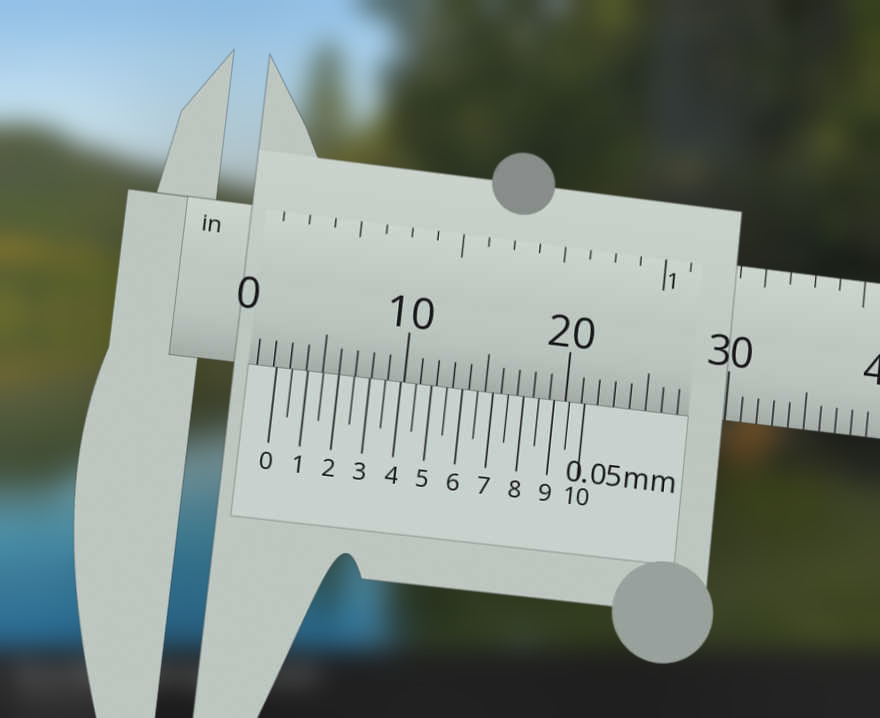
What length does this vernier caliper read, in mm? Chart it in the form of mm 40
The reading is mm 2.2
